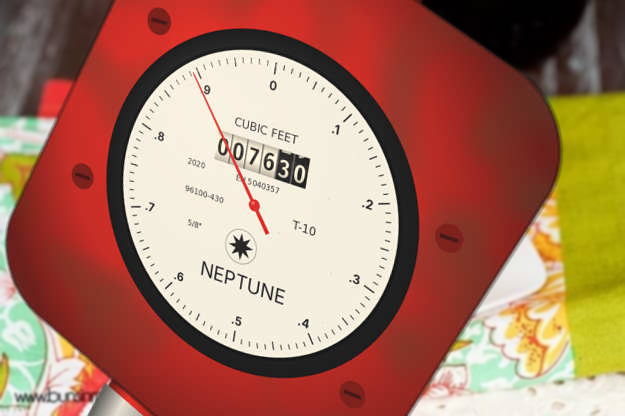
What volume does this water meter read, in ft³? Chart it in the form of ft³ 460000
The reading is ft³ 7629.89
